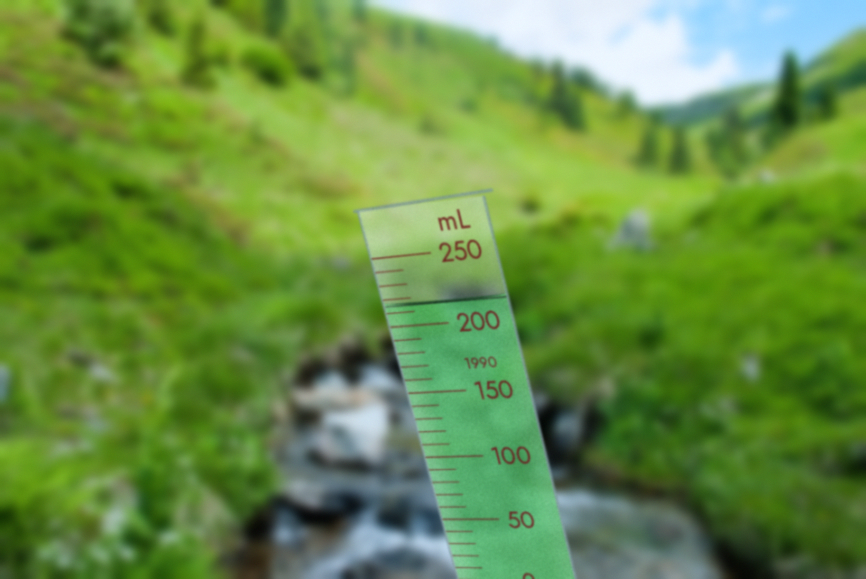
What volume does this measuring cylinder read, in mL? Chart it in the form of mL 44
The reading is mL 215
